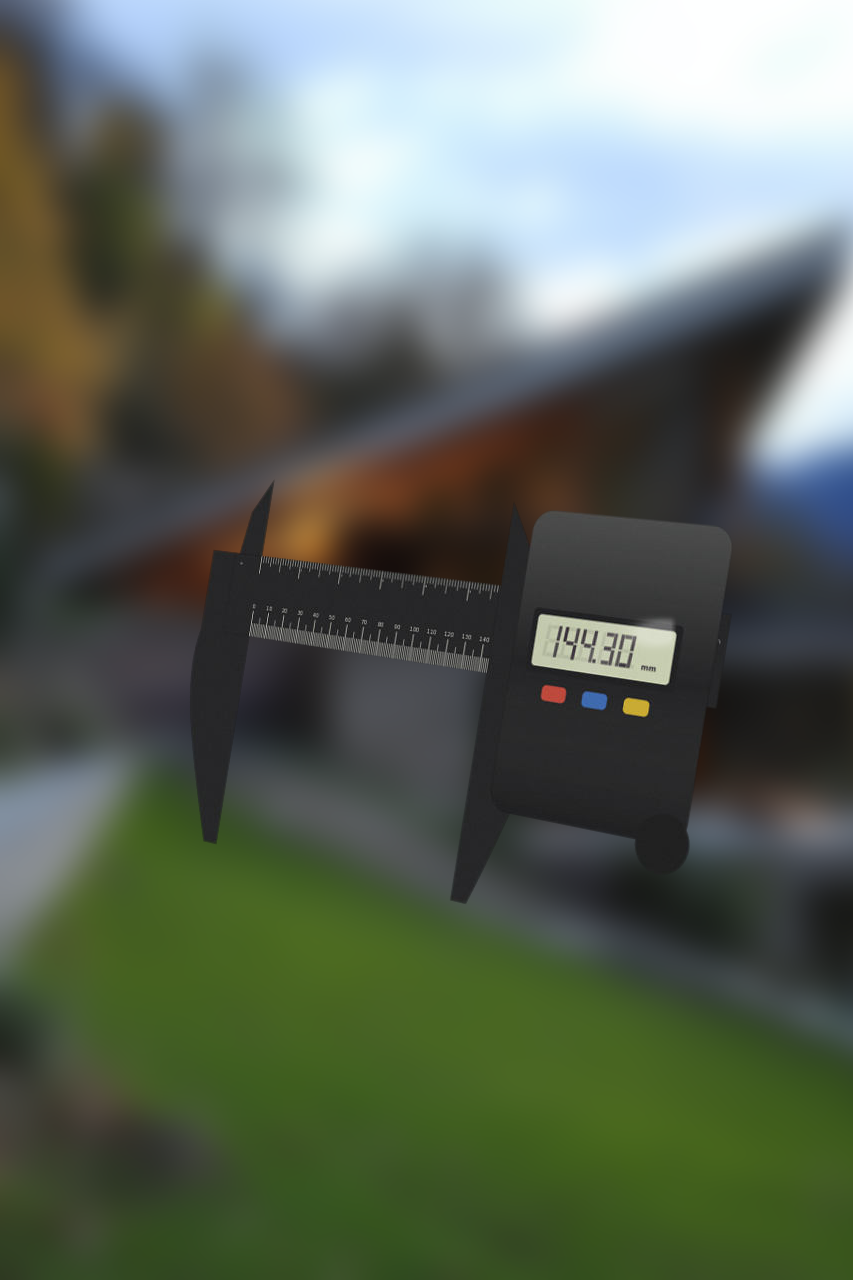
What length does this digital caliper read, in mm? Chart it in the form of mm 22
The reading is mm 144.30
